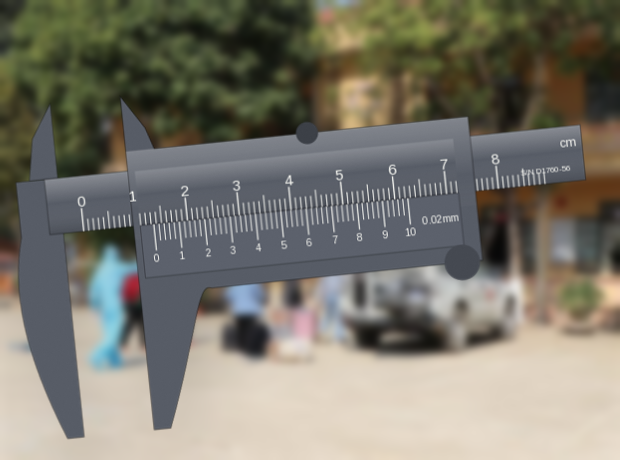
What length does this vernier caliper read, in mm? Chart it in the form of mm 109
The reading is mm 13.5
